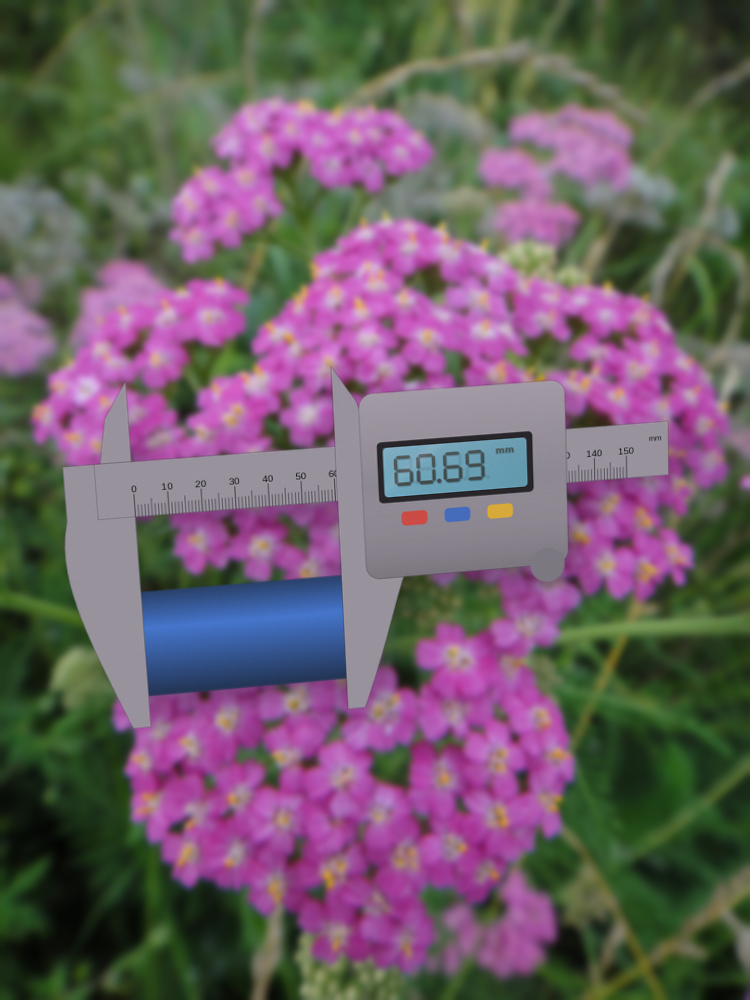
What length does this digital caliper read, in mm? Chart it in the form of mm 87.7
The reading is mm 60.69
